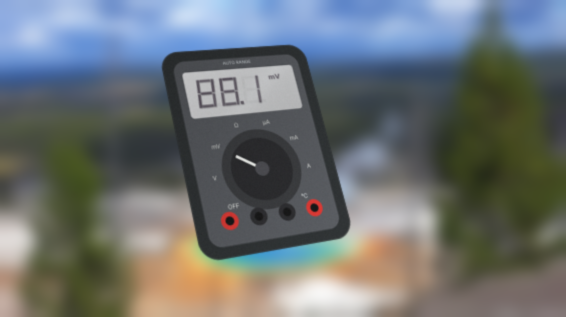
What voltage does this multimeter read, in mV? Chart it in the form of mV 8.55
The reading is mV 88.1
